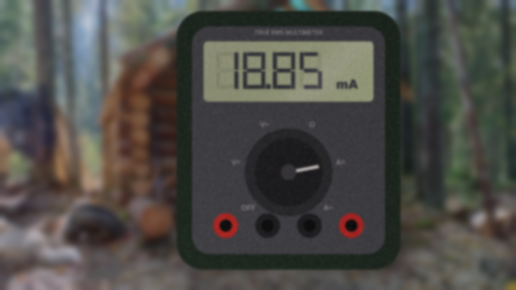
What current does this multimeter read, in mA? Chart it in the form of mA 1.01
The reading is mA 18.85
